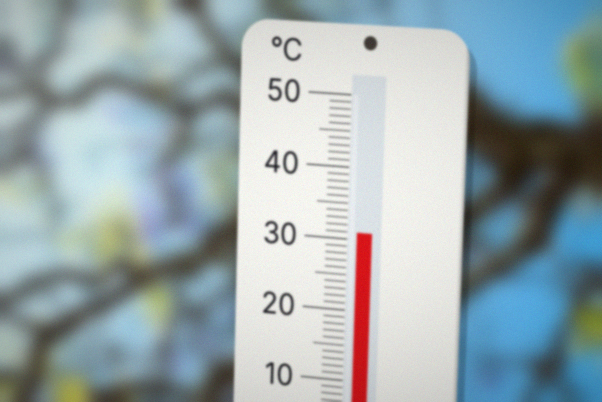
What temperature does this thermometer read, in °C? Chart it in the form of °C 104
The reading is °C 31
